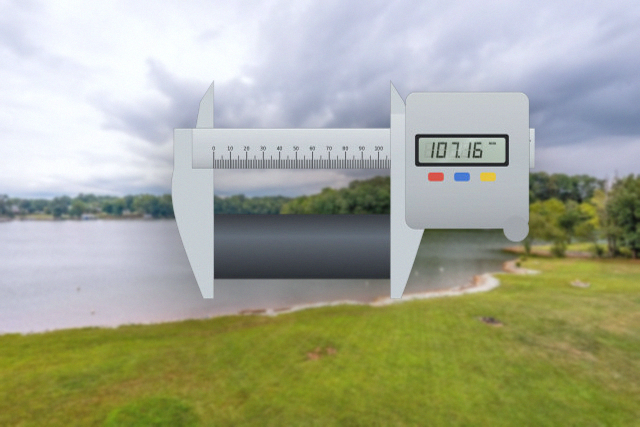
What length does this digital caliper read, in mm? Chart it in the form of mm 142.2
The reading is mm 107.16
